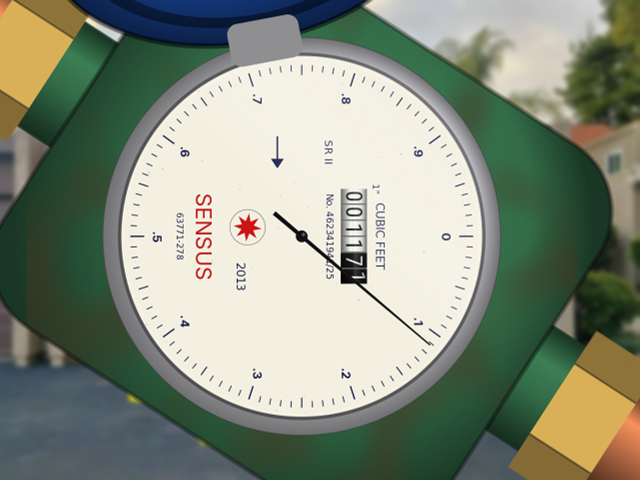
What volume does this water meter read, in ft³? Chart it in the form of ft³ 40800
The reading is ft³ 1171.11
